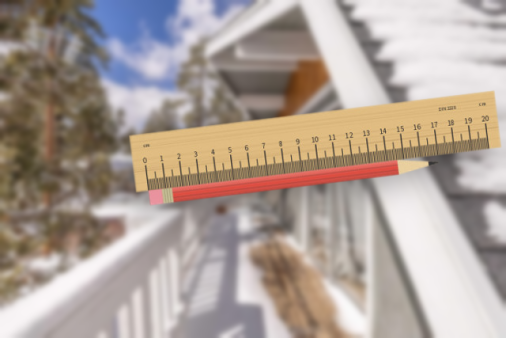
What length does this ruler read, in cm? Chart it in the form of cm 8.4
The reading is cm 17
